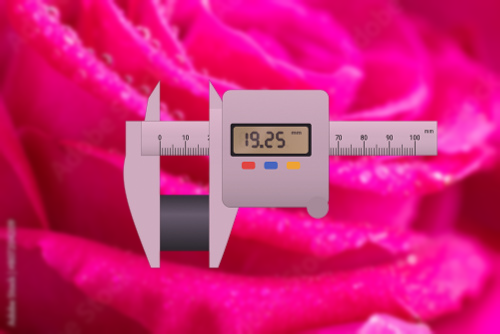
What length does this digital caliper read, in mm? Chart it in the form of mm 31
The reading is mm 19.25
